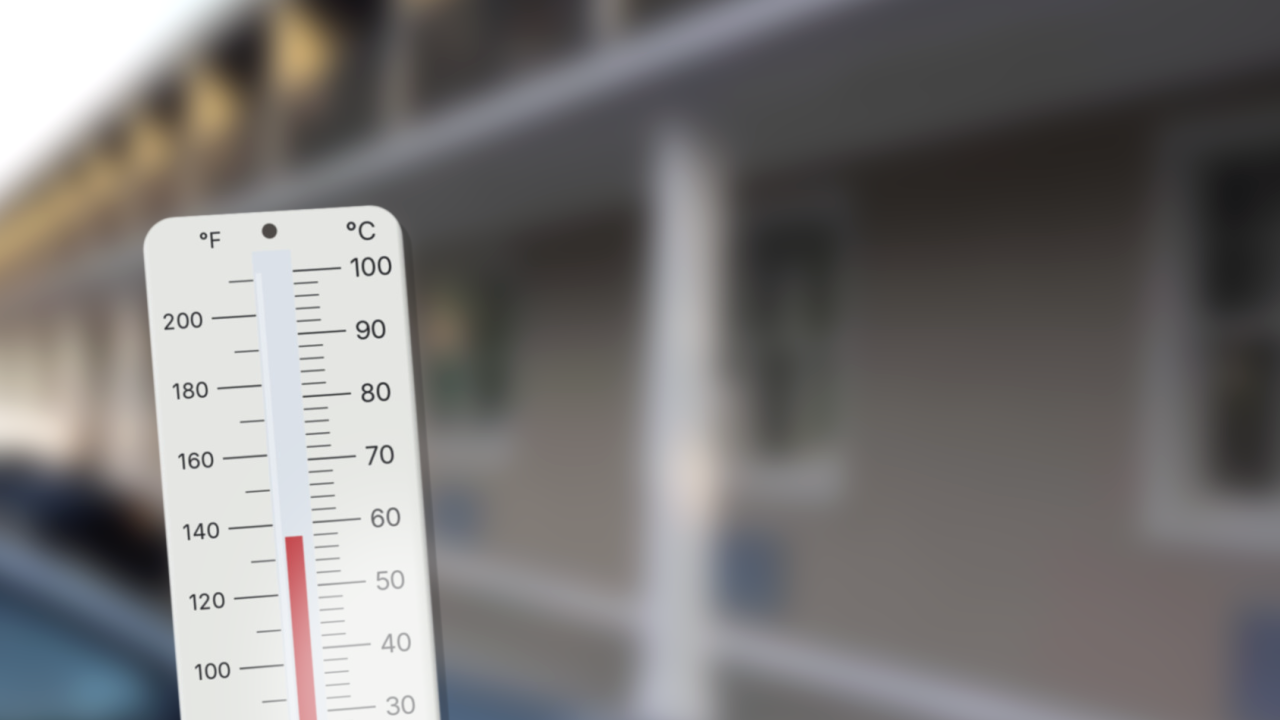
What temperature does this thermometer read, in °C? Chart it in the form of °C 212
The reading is °C 58
